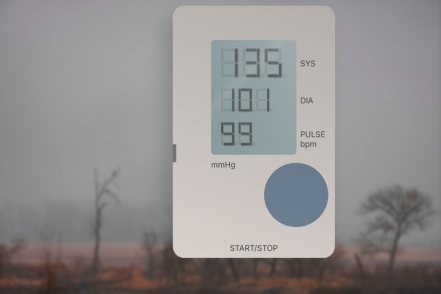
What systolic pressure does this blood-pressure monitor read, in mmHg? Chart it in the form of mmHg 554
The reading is mmHg 135
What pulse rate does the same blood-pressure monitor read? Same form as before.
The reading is bpm 99
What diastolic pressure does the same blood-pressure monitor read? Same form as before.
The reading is mmHg 101
